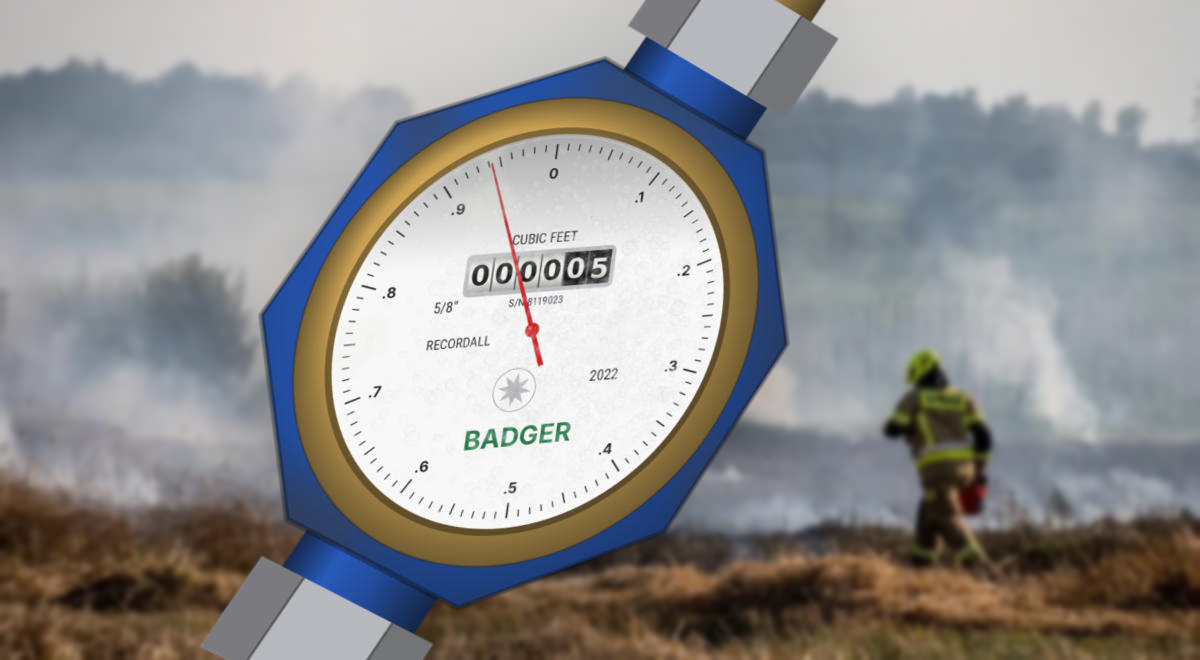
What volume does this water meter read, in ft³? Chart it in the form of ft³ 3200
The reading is ft³ 4.94
